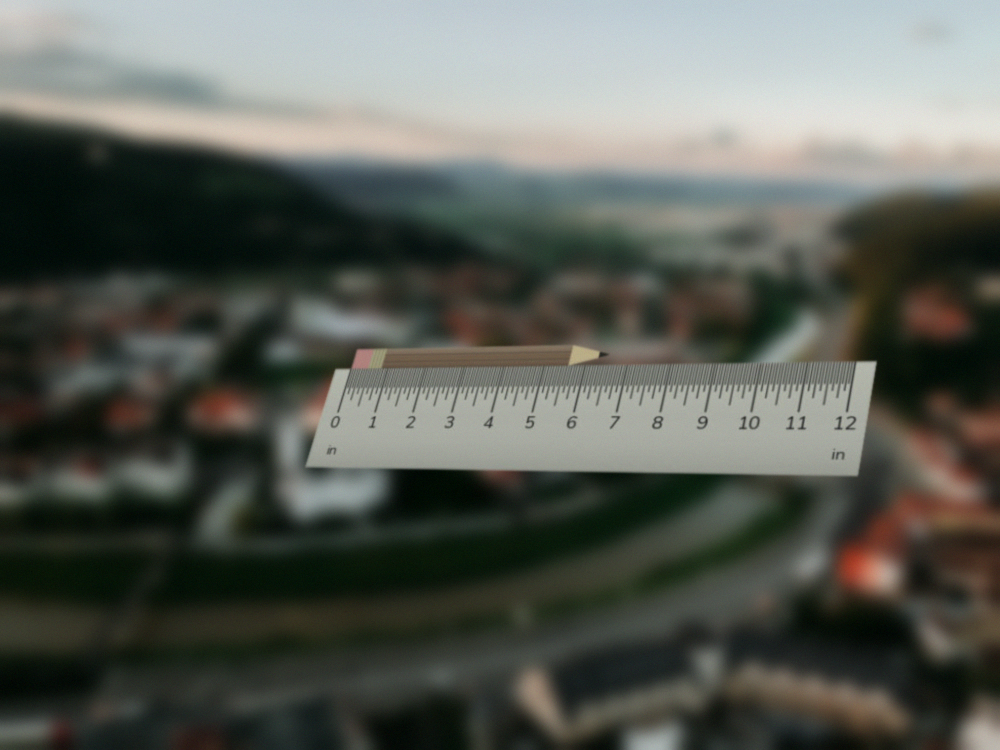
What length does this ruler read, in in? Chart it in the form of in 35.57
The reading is in 6.5
